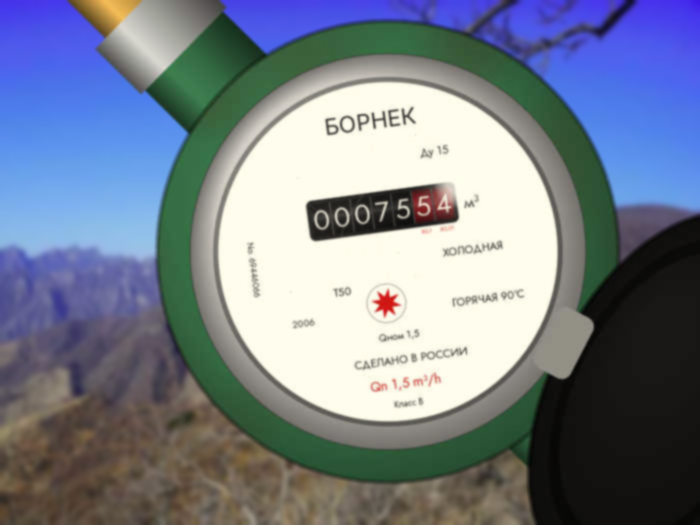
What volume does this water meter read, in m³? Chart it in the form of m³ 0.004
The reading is m³ 75.54
